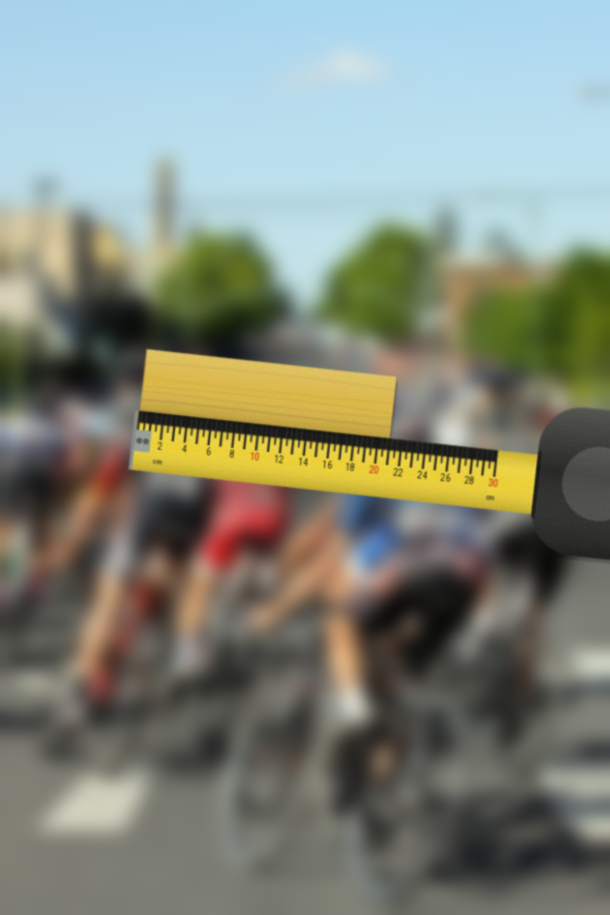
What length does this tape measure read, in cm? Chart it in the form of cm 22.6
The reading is cm 21
